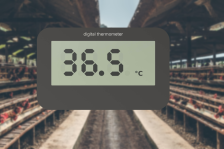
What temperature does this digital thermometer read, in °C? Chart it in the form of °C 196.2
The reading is °C 36.5
